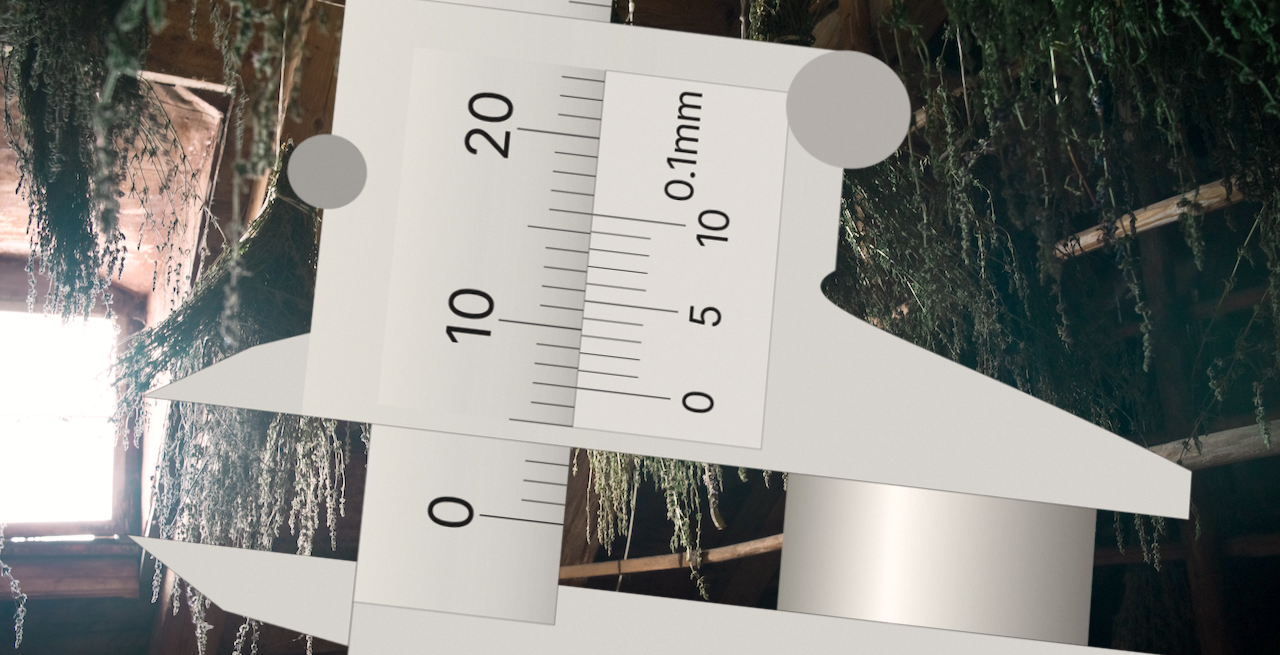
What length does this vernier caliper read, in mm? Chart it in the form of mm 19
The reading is mm 7.0
